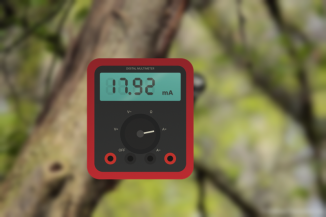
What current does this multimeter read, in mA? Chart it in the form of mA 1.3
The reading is mA 17.92
